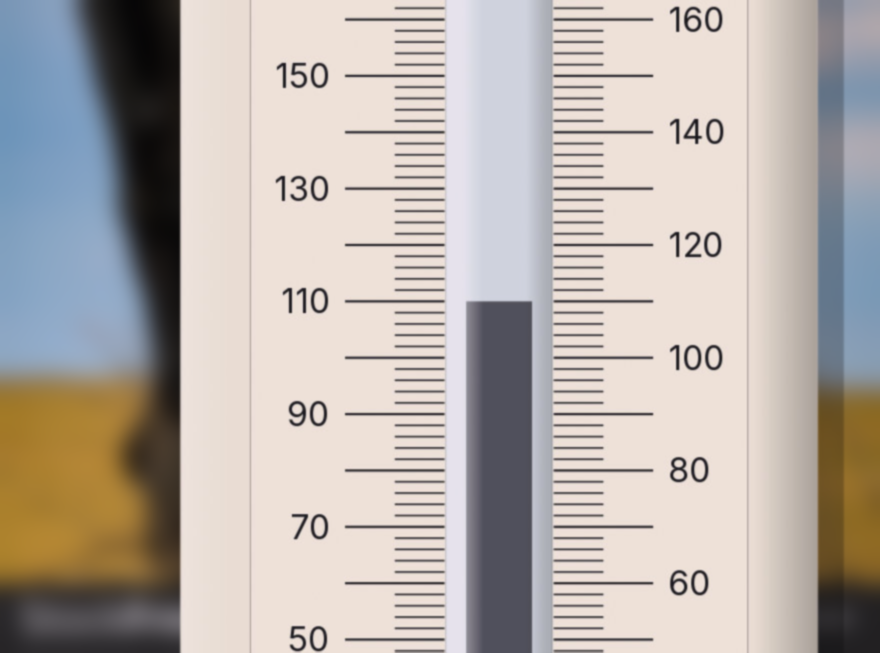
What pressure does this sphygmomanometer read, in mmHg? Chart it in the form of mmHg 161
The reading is mmHg 110
